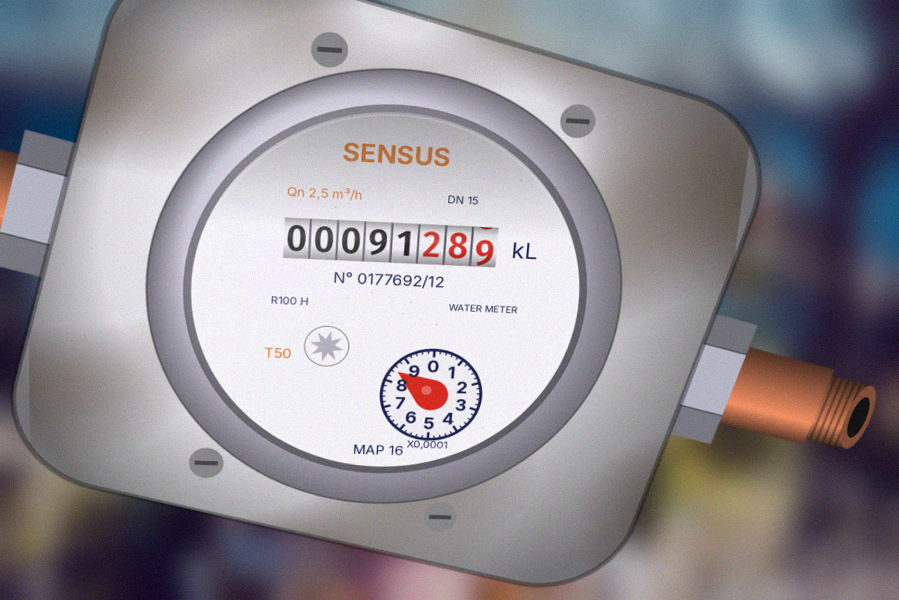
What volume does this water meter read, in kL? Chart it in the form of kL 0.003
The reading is kL 91.2888
